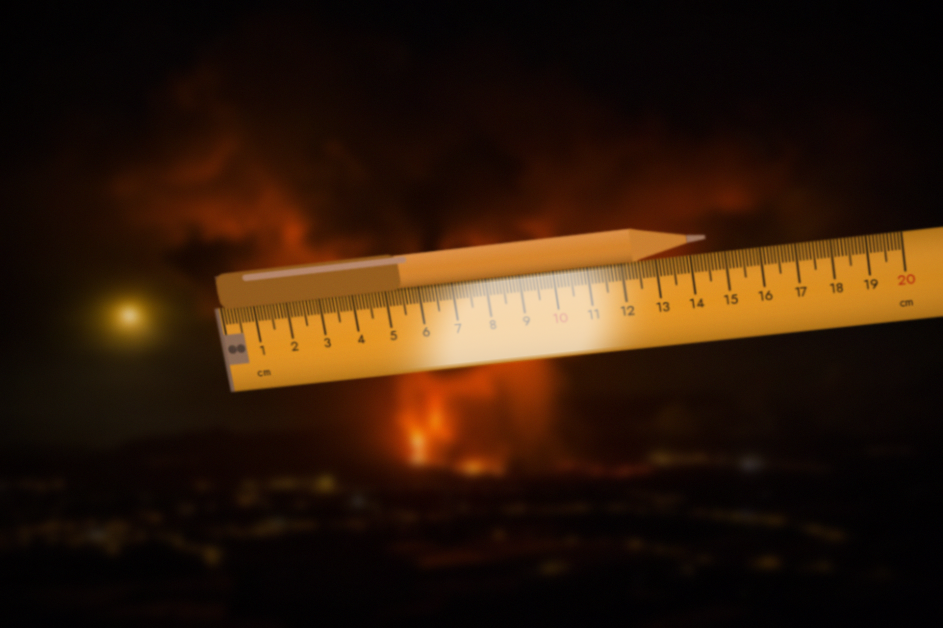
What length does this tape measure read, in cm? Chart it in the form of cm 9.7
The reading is cm 14.5
